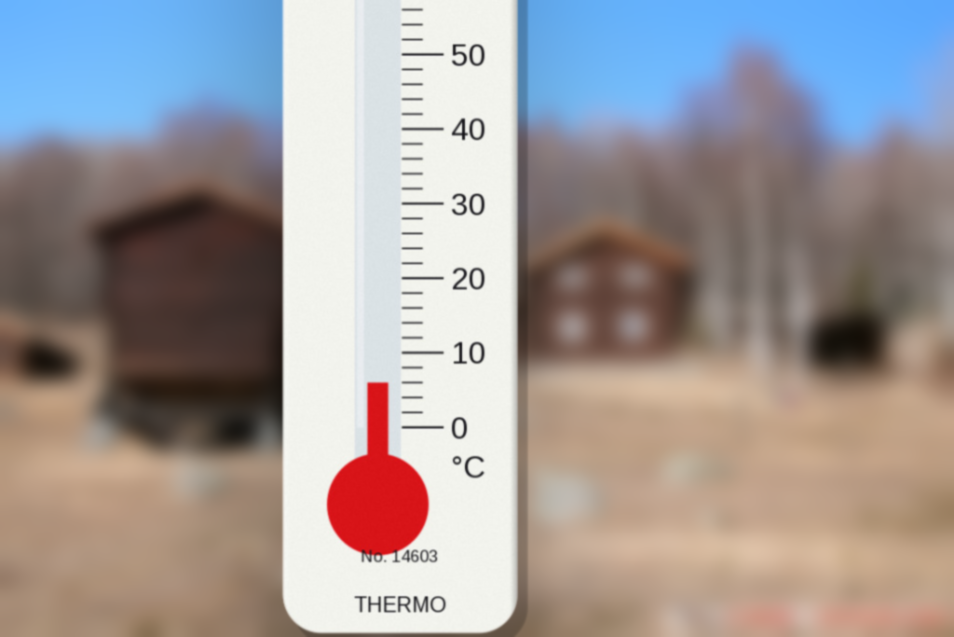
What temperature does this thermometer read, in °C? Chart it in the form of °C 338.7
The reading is °C 6
